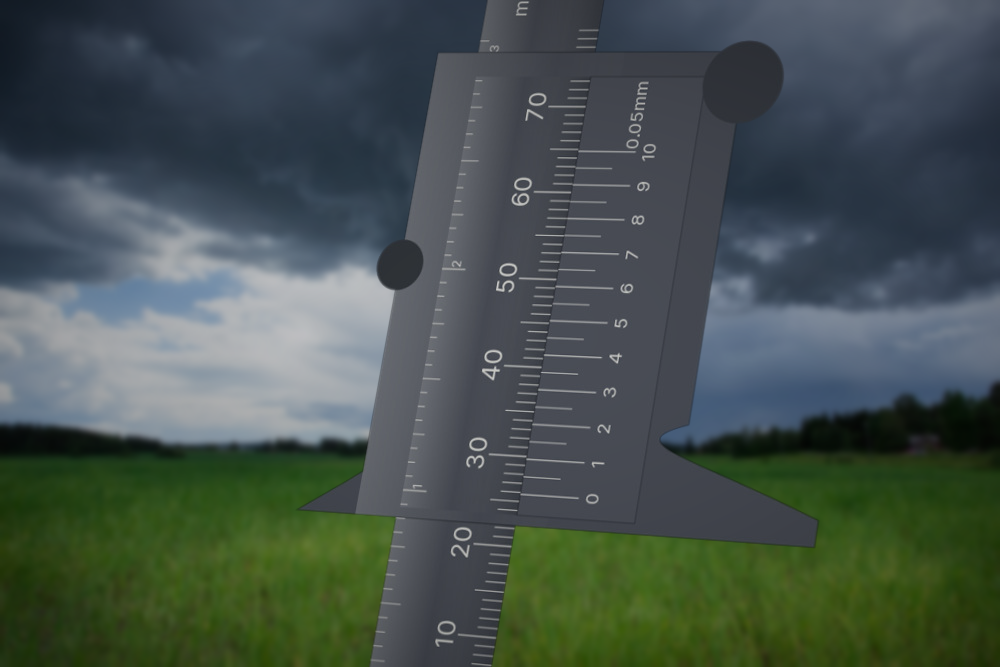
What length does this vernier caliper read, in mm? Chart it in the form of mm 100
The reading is mm 25.8
